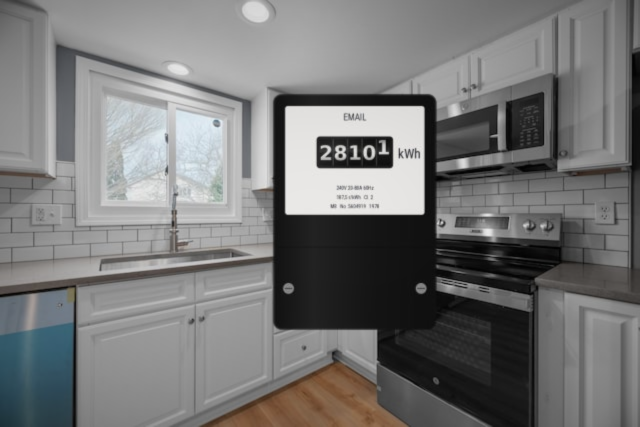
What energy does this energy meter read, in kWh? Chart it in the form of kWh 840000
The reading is kWh 28101
